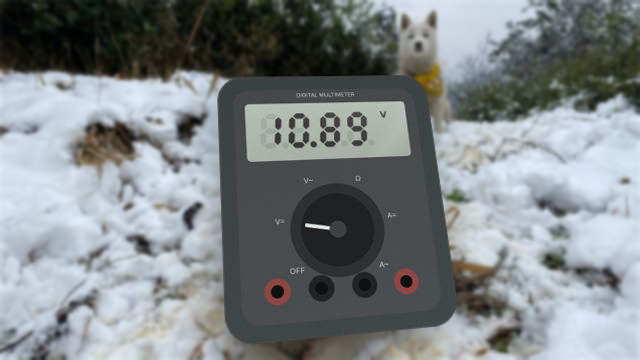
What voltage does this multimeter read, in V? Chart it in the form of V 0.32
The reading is V 10.89
